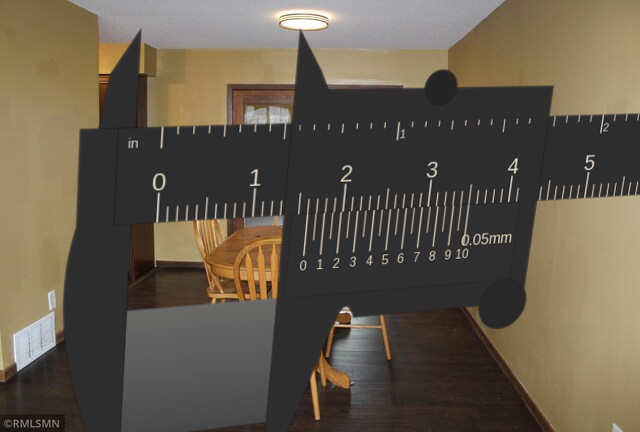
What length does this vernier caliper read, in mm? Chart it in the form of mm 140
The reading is mm 16.0
